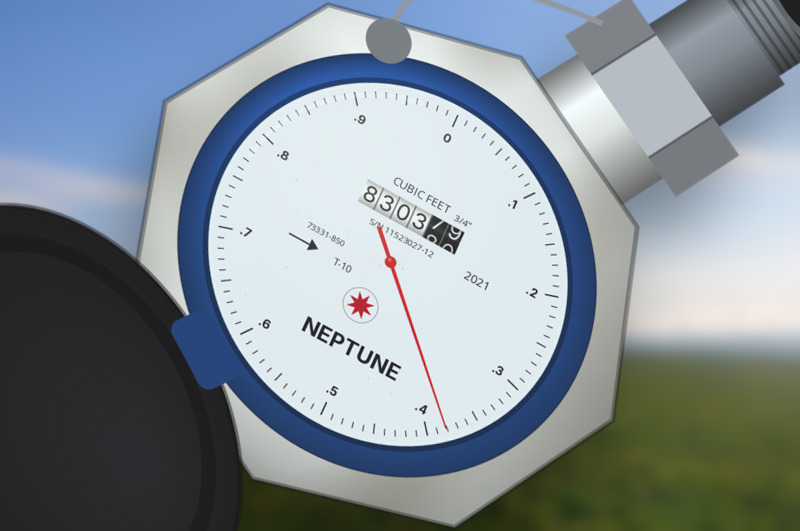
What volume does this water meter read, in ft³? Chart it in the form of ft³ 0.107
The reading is ft³ 830379.38
